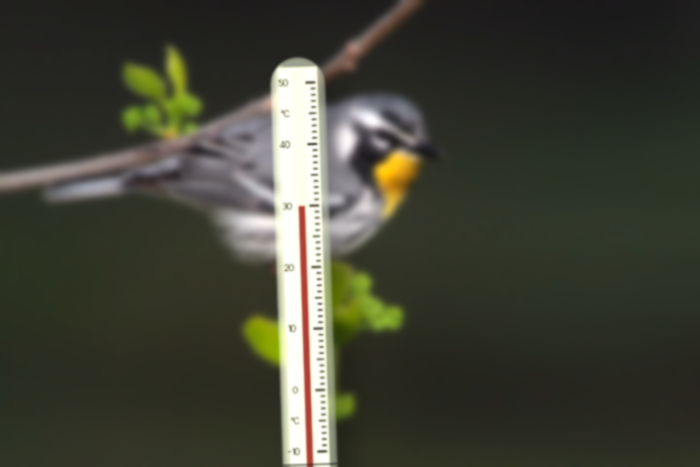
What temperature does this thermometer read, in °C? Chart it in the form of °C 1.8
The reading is °C 30
